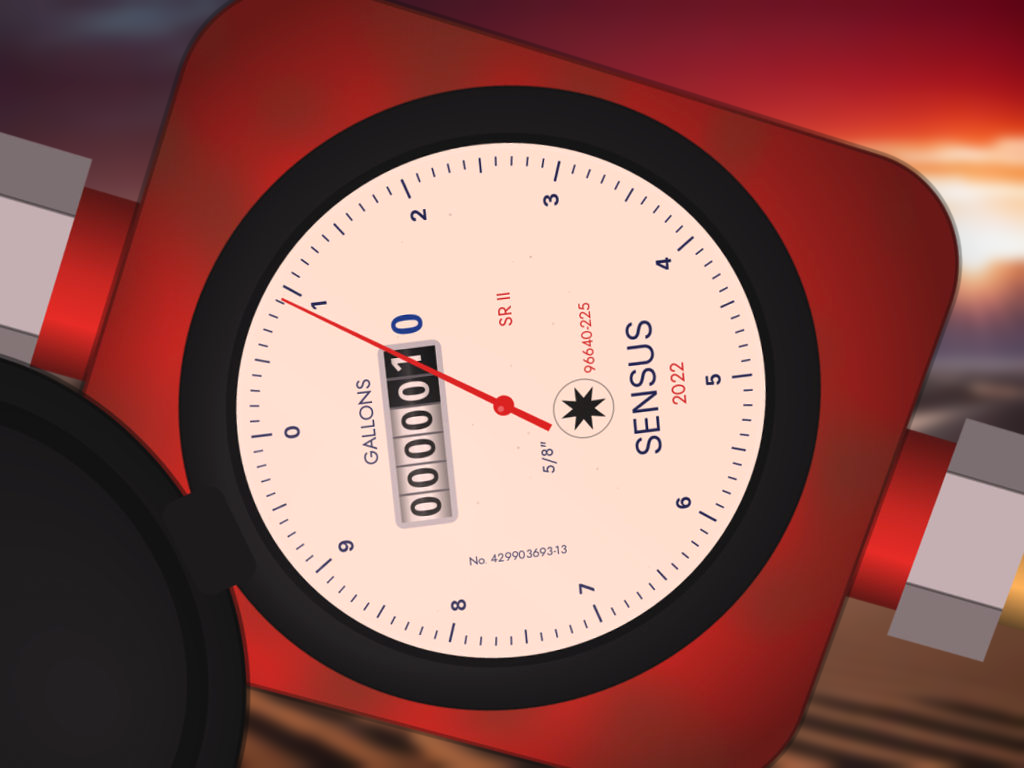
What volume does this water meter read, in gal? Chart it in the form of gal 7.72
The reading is gal 10.9
